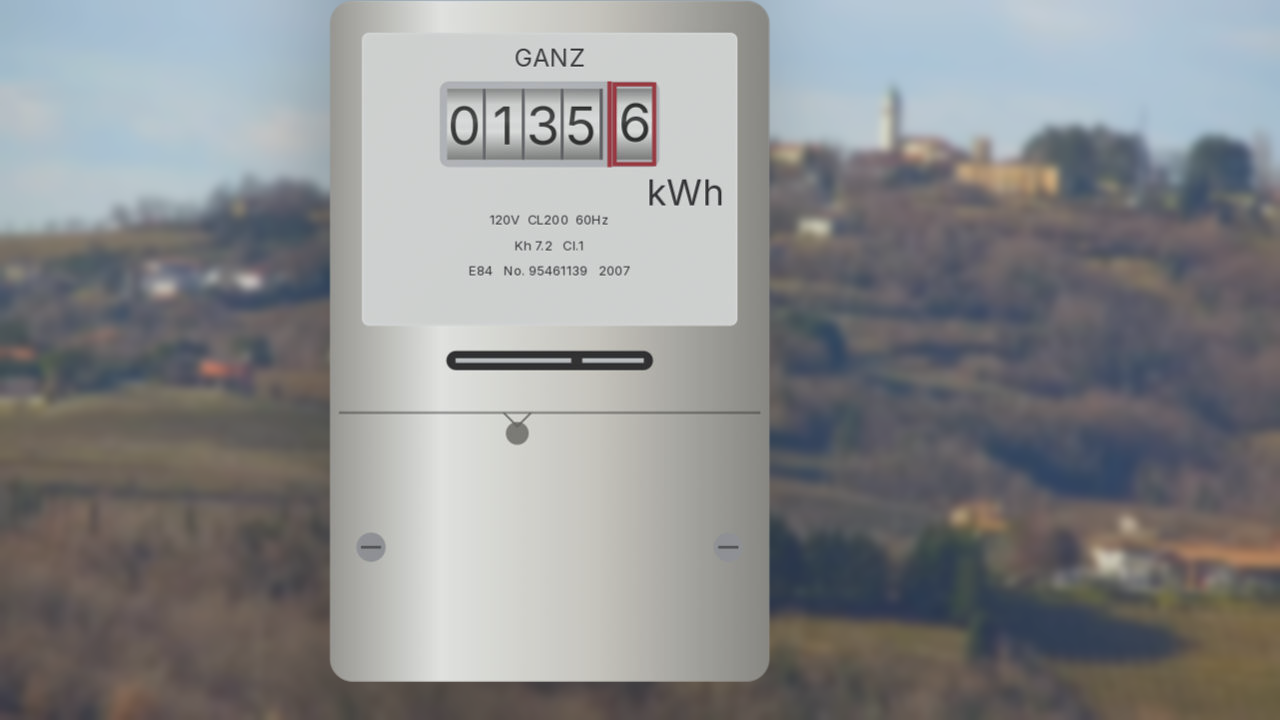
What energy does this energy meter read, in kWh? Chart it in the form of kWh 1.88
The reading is kWh 135.6
